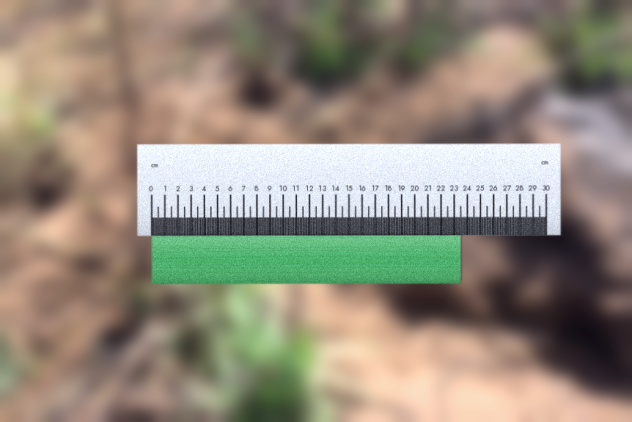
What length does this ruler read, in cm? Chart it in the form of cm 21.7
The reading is cm 23.5
